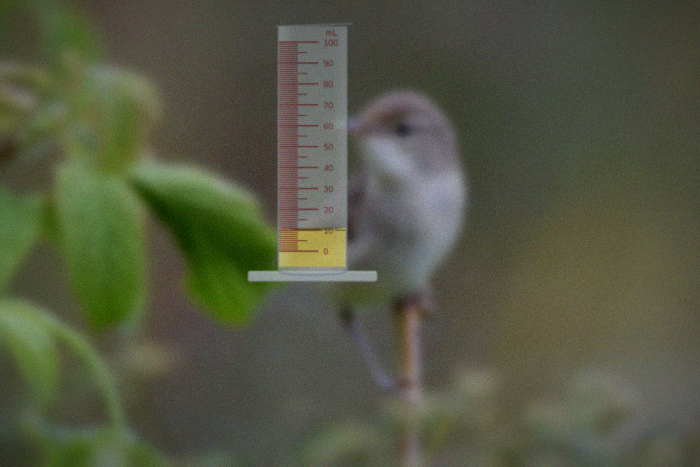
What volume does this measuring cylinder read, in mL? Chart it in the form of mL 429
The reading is mL 10
